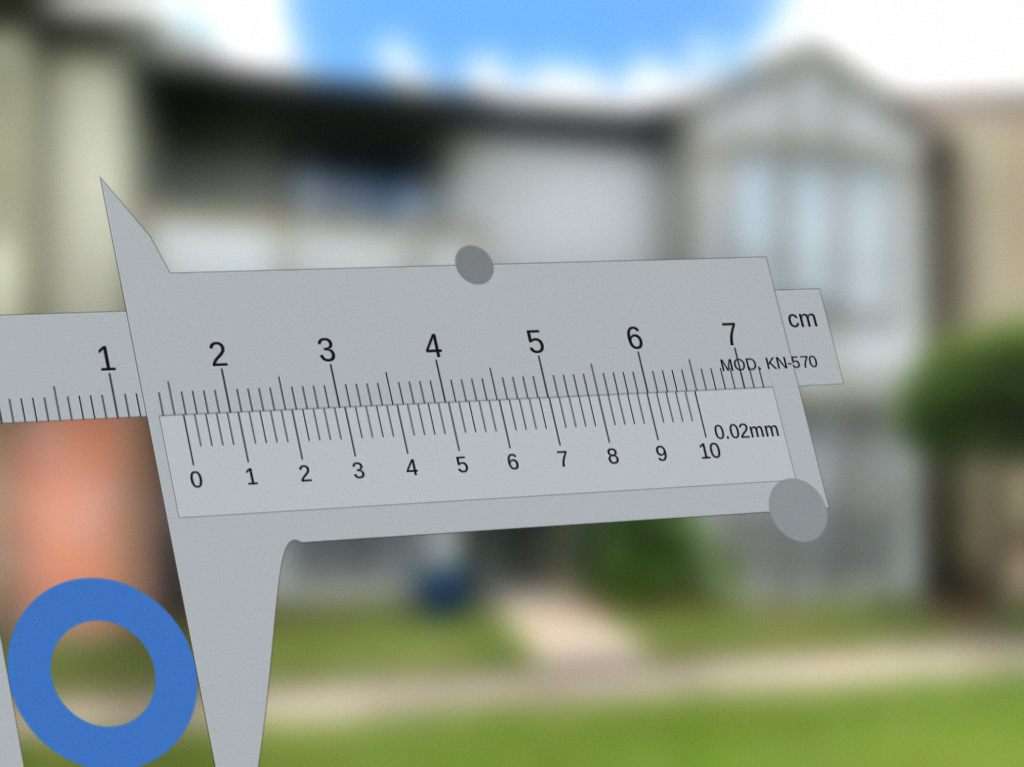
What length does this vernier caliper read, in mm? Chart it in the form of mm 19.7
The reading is mm 15.8
